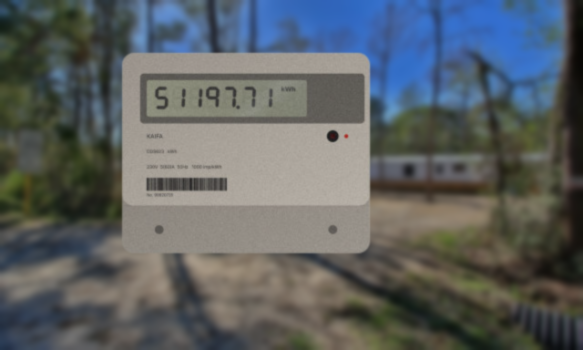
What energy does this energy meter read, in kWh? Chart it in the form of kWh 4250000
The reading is kWh 51197.71
